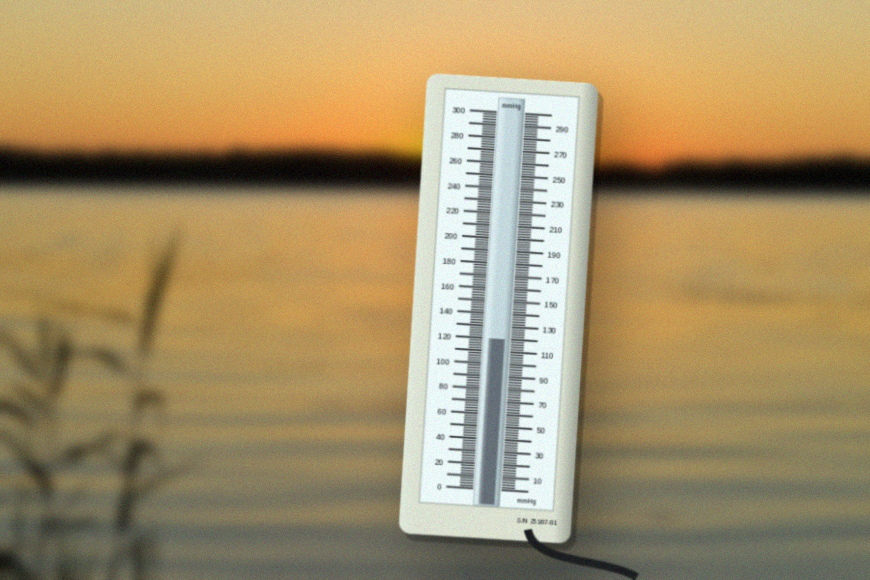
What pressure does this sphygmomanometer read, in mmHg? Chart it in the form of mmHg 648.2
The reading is mmHg 120
